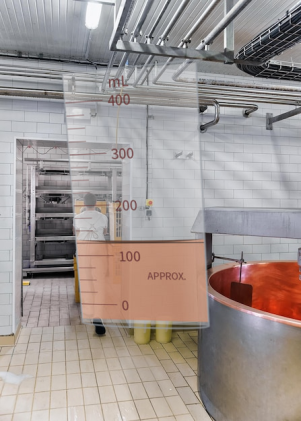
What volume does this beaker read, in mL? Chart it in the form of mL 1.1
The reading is mL 125
